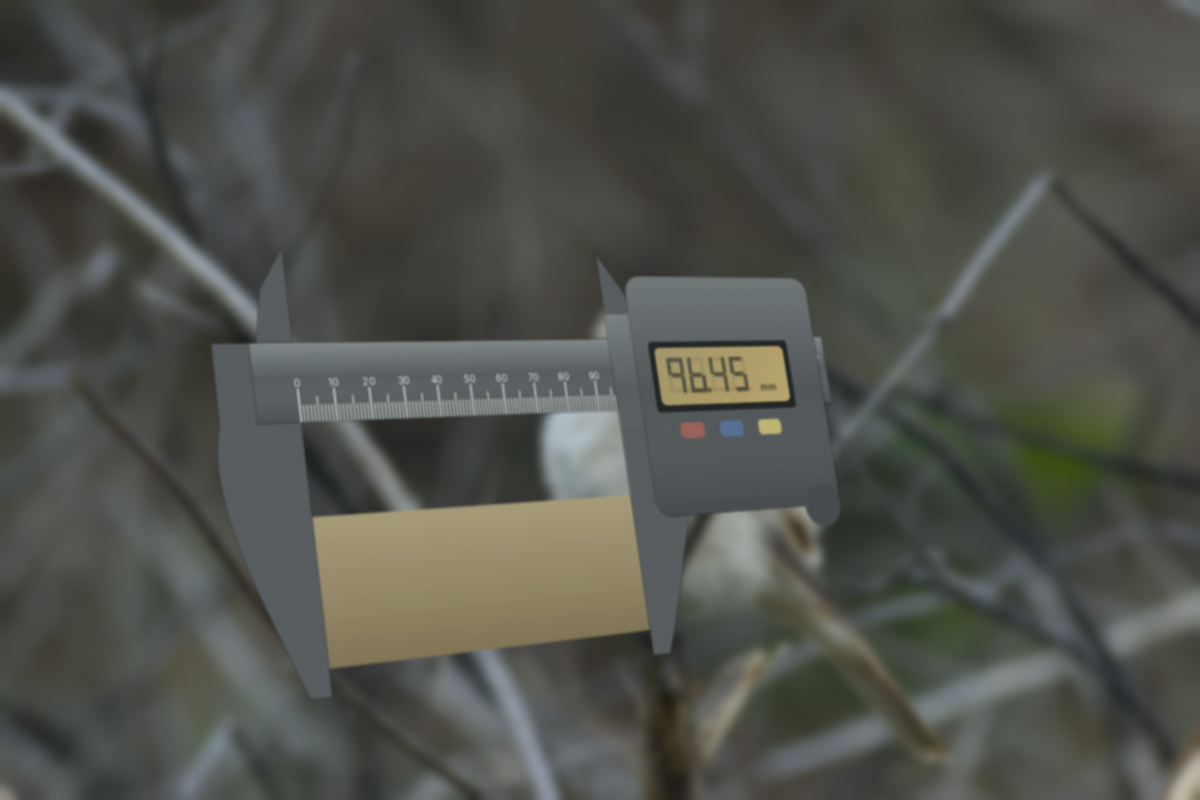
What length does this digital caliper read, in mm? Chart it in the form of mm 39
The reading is mm 96.45
